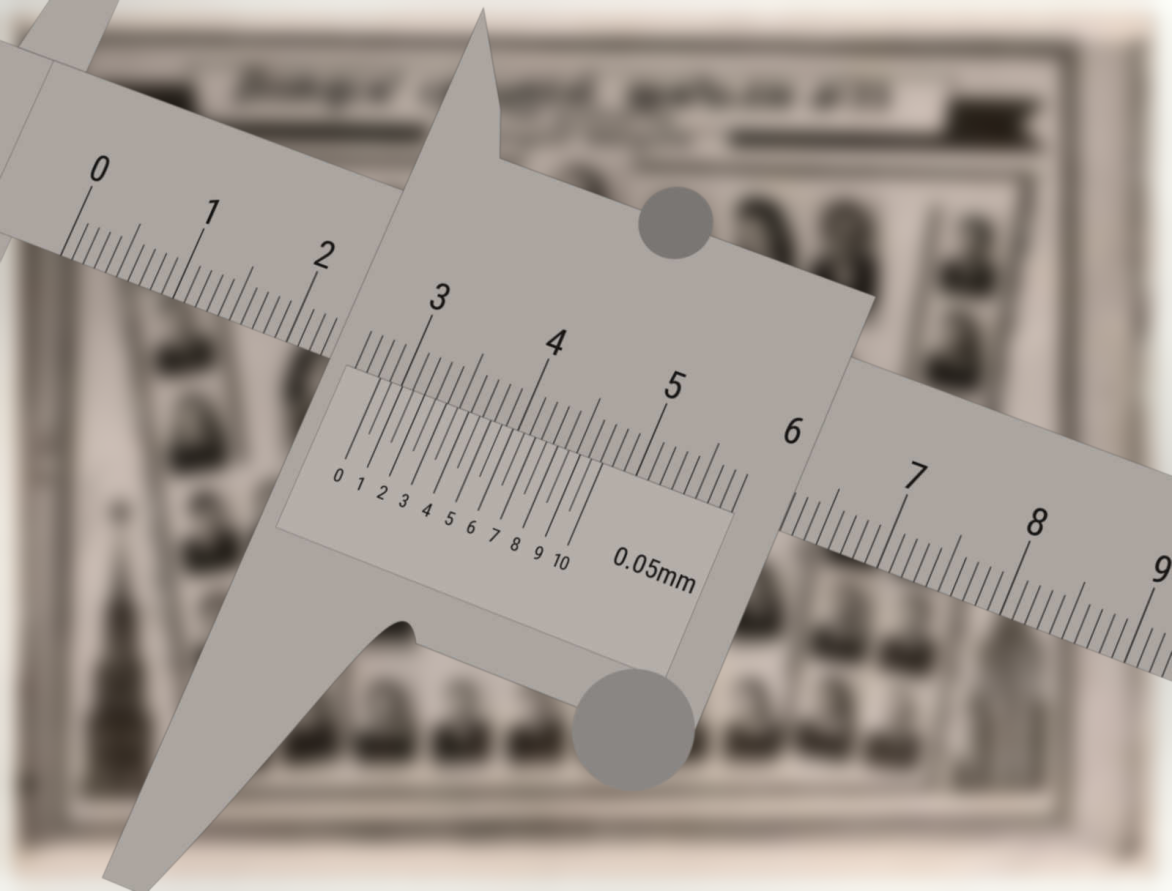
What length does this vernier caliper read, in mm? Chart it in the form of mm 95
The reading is mm 28.2
